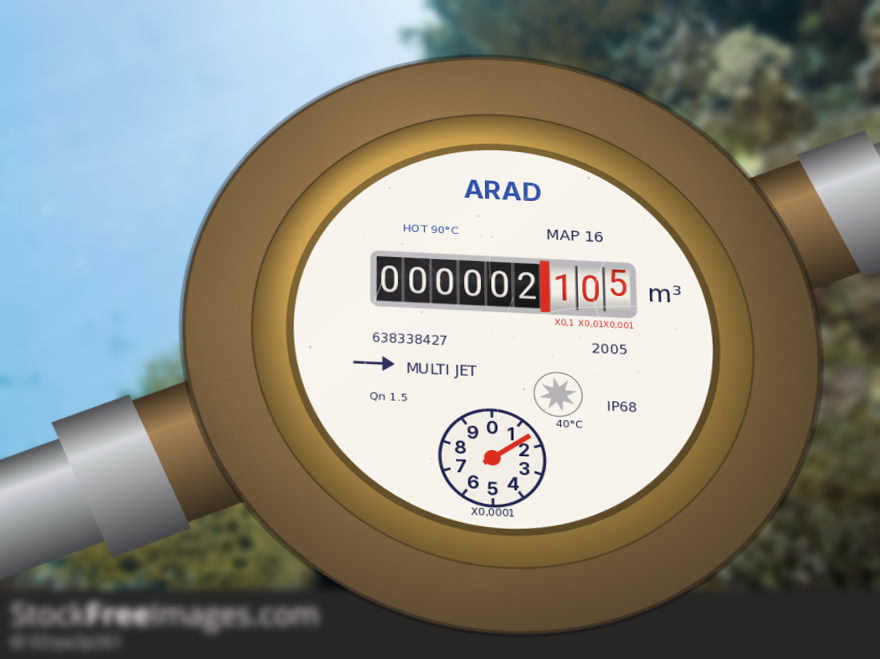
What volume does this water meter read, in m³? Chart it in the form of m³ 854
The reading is m³ 2.1051
